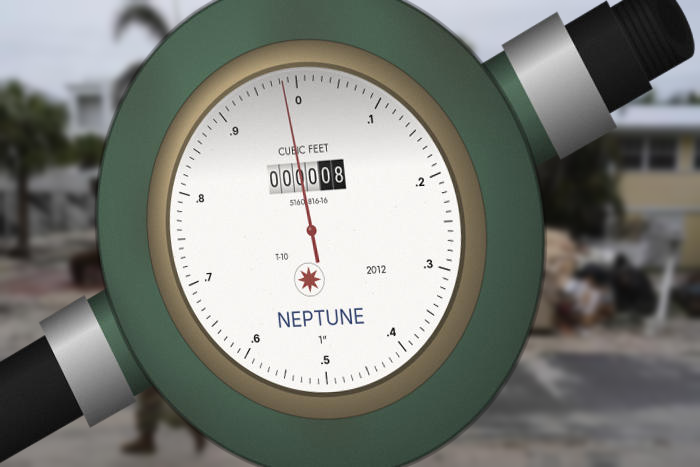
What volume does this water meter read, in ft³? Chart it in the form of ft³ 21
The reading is ft³ 7.98
